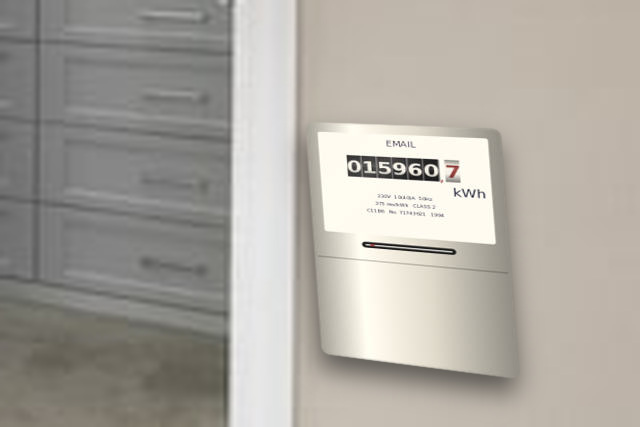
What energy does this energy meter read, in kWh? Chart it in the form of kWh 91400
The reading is kWh 15960.7
